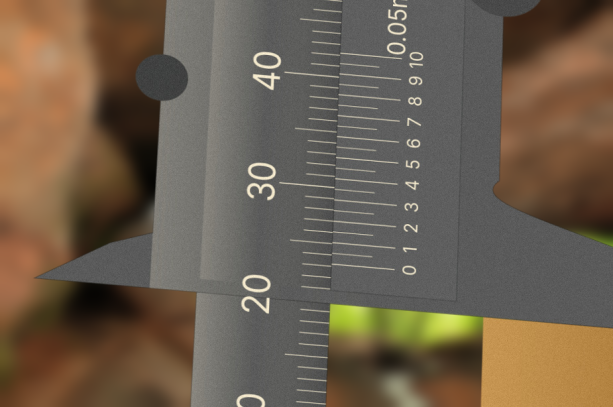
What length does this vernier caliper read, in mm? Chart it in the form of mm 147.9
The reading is mm 23.2
